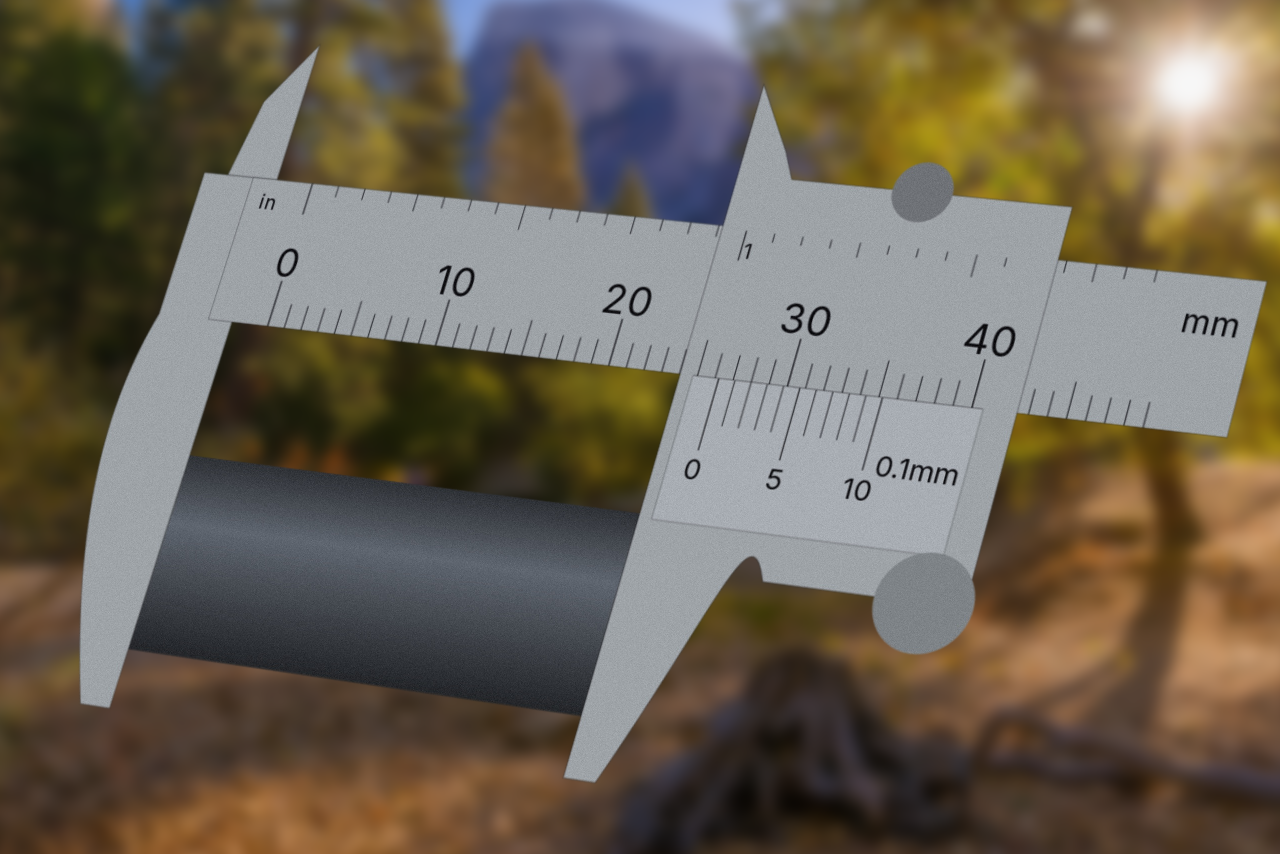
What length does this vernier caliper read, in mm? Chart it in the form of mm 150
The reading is mm 26.2
